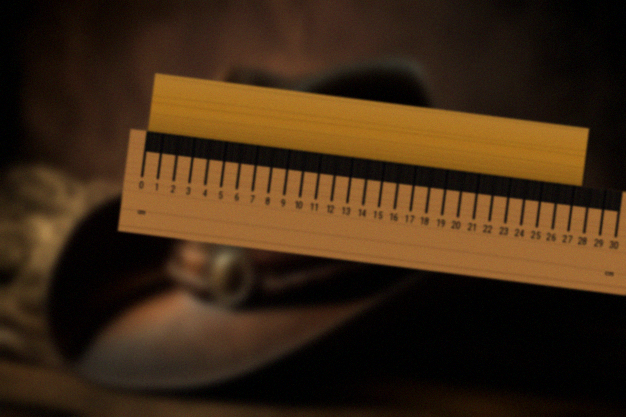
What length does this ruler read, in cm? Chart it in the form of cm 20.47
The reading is cm 27.5
